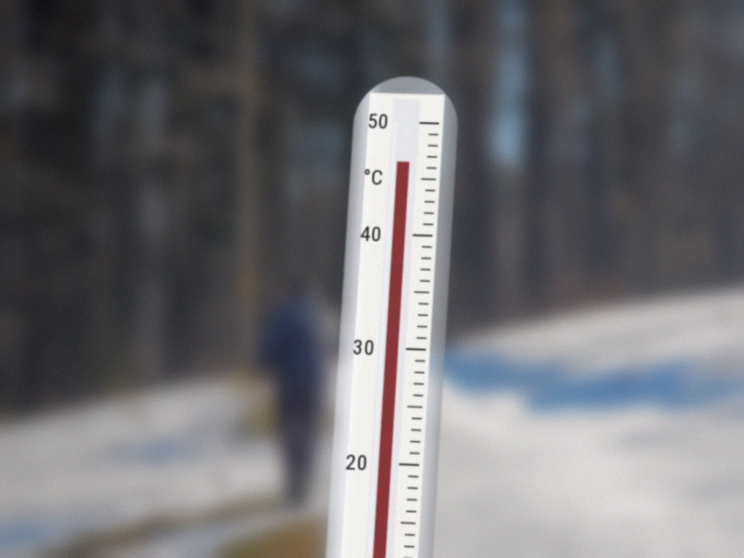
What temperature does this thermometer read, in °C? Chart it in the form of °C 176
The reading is °C 46.5
